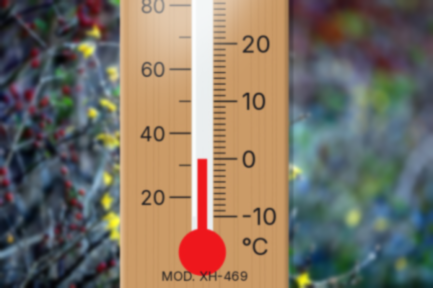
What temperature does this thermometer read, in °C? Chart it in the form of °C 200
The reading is °C 0
